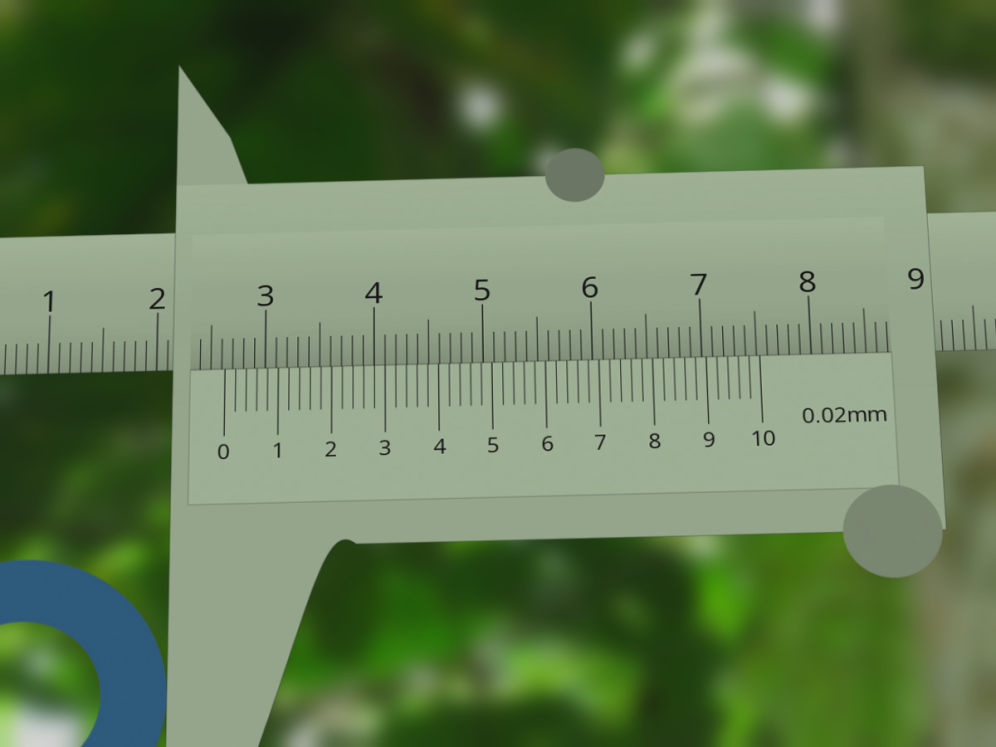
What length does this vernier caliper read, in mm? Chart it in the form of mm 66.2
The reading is mm 26.3
